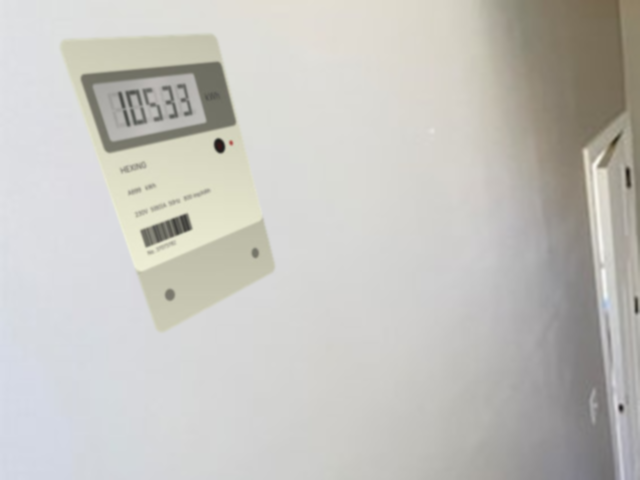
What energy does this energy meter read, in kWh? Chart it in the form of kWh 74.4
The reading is kWh 10533
